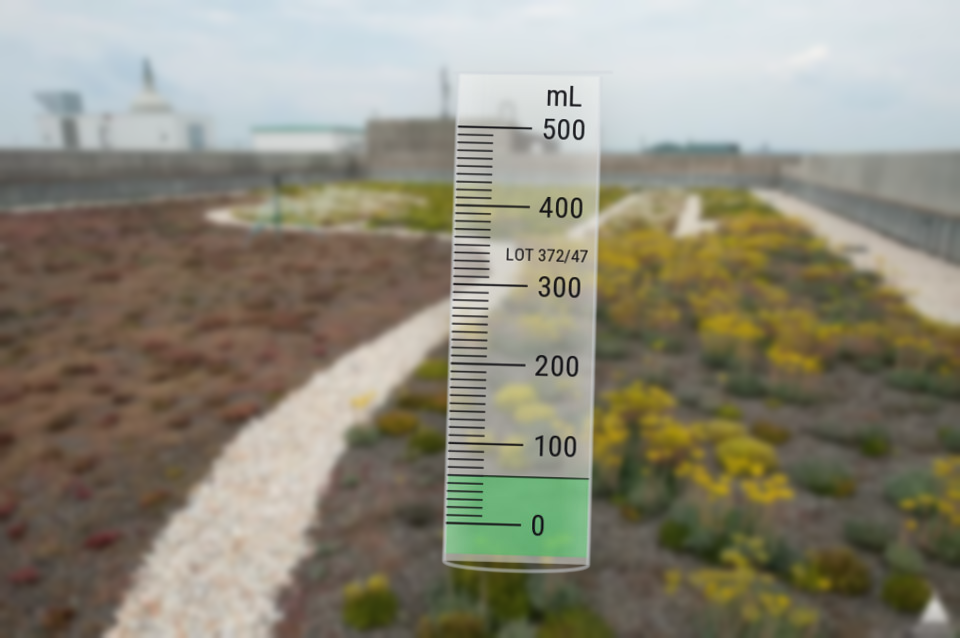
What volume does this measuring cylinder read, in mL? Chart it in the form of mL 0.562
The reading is mL 60
